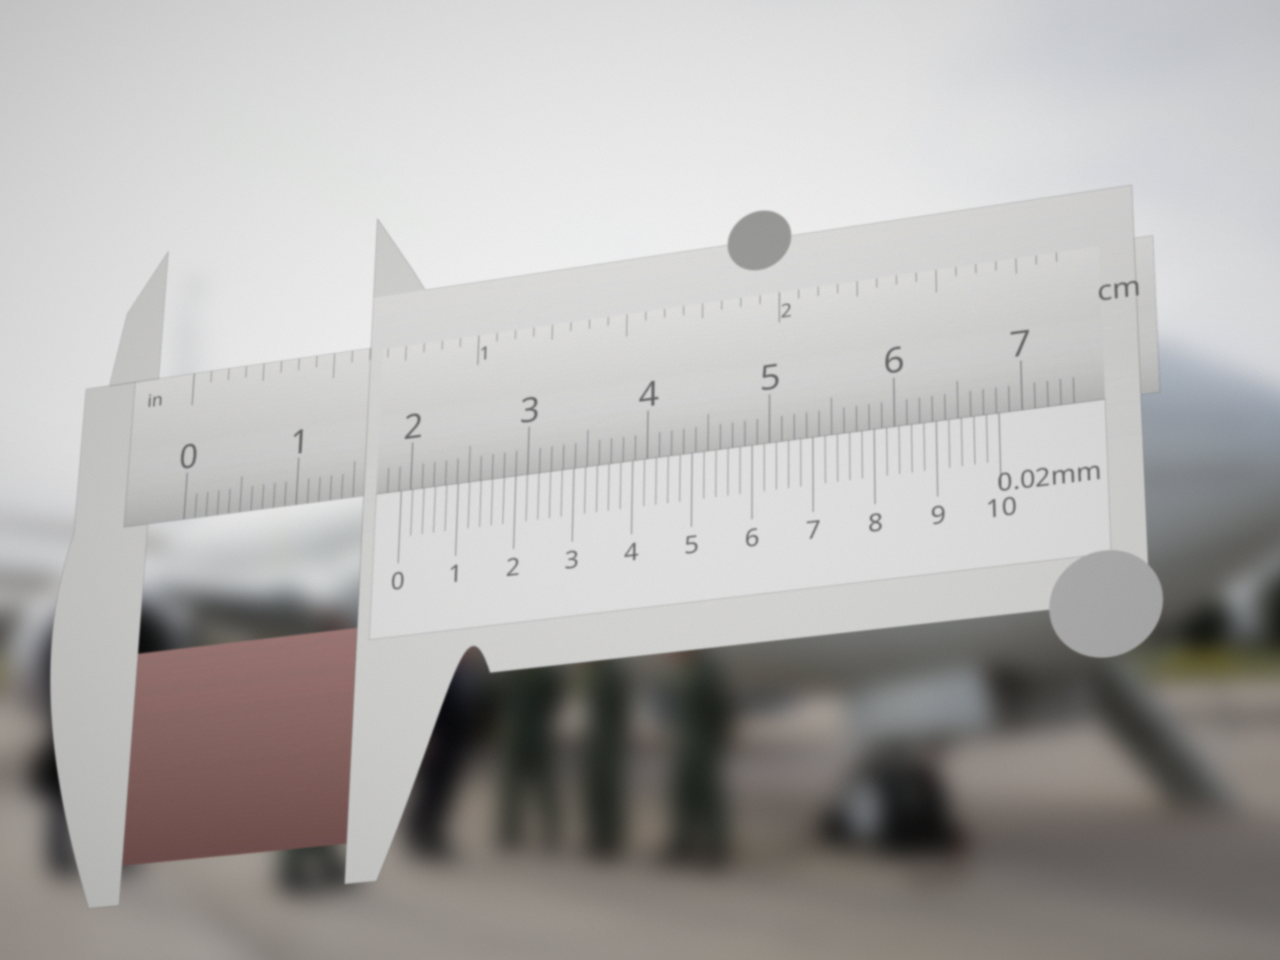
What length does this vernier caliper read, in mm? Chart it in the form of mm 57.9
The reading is mm 19.2
